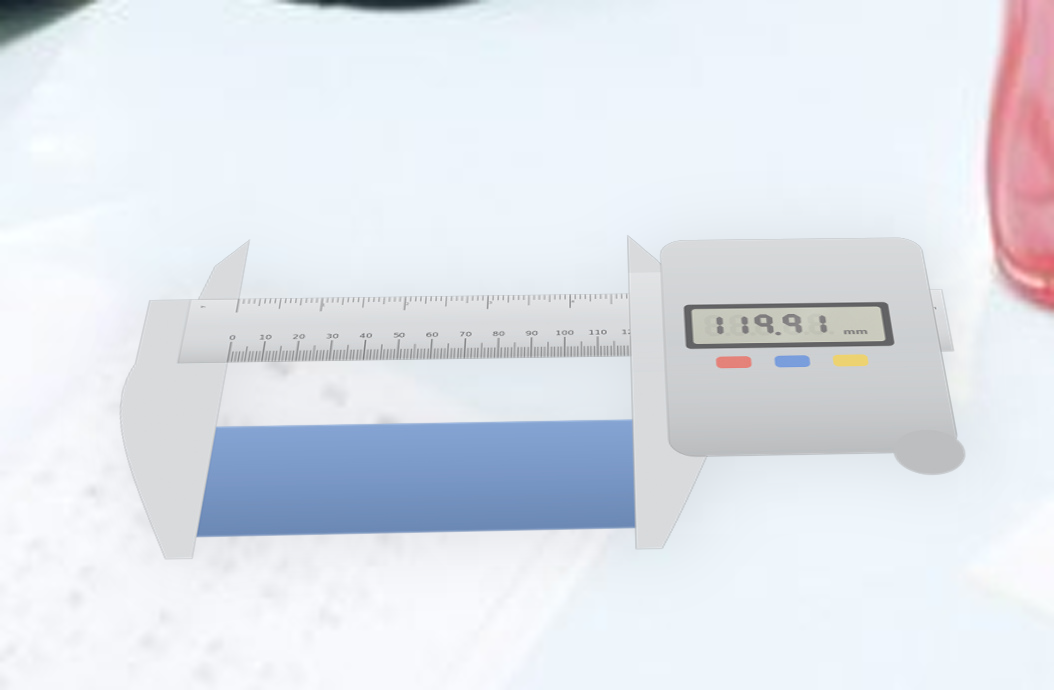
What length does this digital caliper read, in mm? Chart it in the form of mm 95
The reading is mm 119.91
